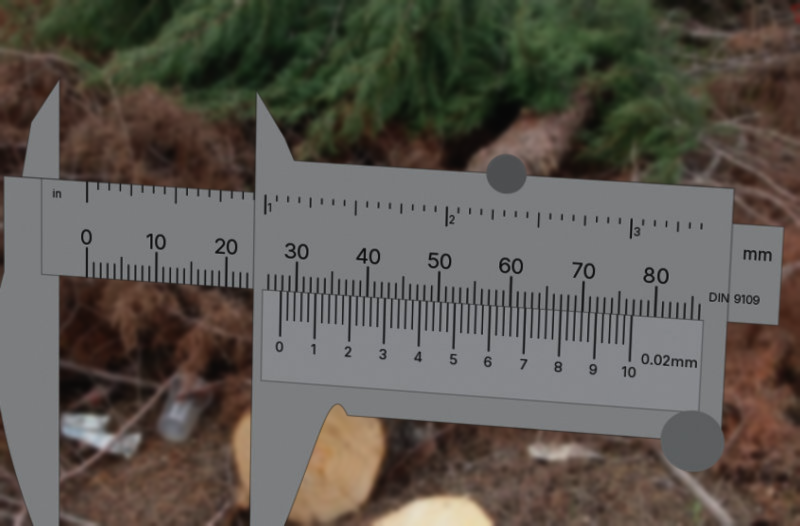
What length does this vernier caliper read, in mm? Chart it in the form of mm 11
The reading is mm 27.8
